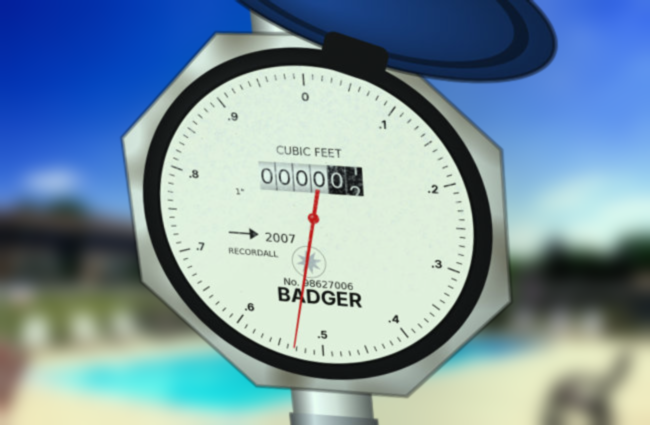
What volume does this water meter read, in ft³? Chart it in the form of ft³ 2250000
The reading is ft³ 1.53
